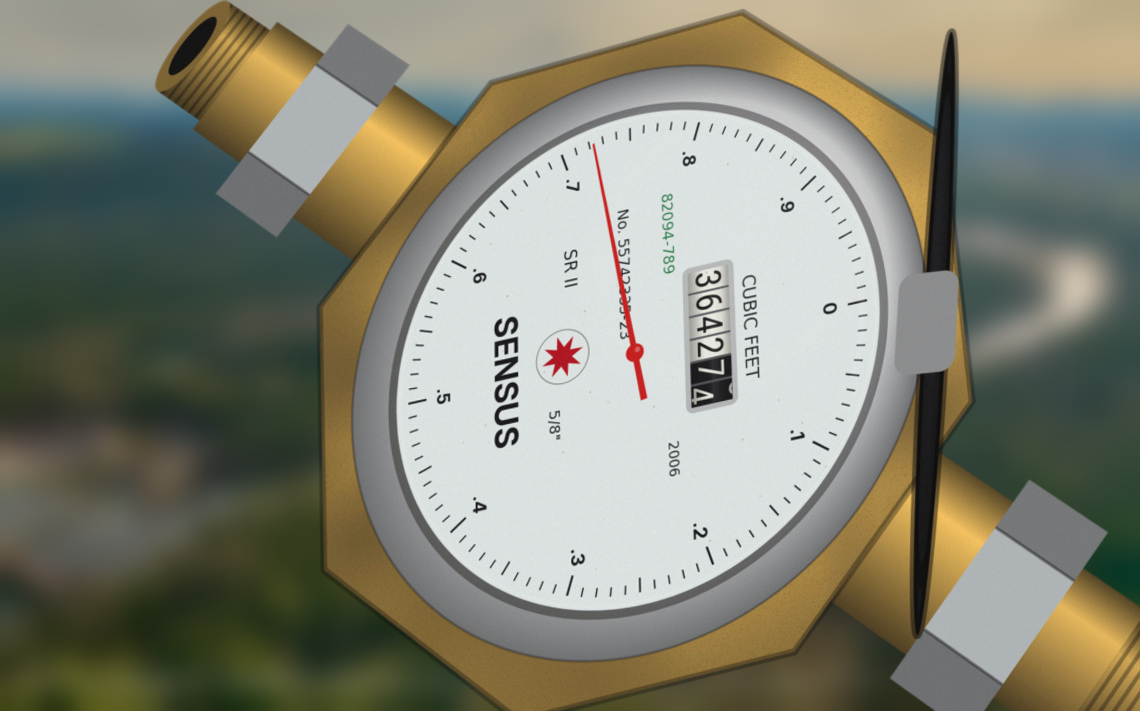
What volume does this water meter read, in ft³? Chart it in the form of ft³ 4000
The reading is ft³ 364273.72
